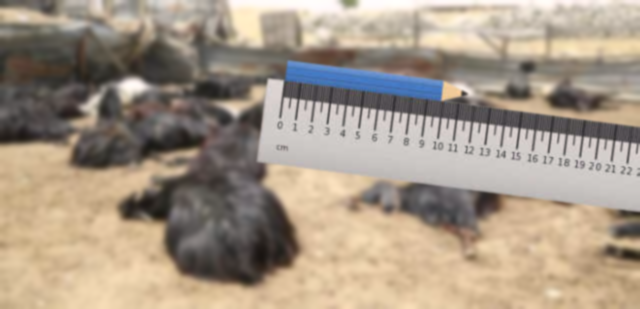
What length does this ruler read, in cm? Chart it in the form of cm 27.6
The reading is cm 11.5
